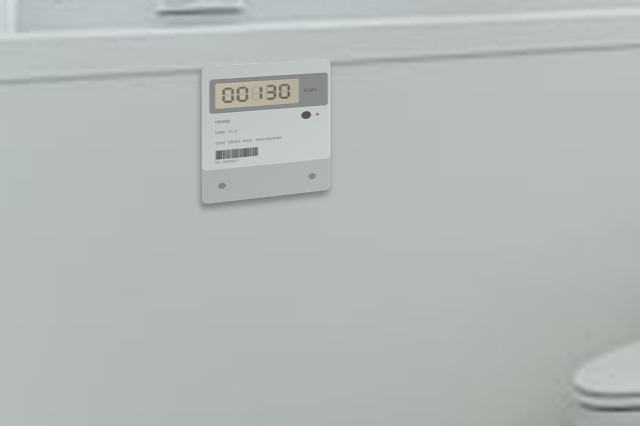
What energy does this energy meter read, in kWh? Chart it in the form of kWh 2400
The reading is kWh 130
